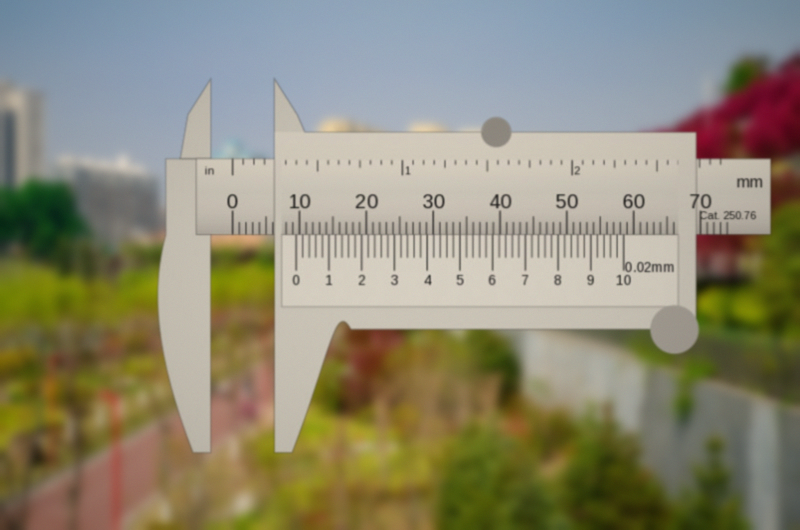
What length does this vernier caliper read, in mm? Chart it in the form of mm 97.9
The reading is mm 9.5
